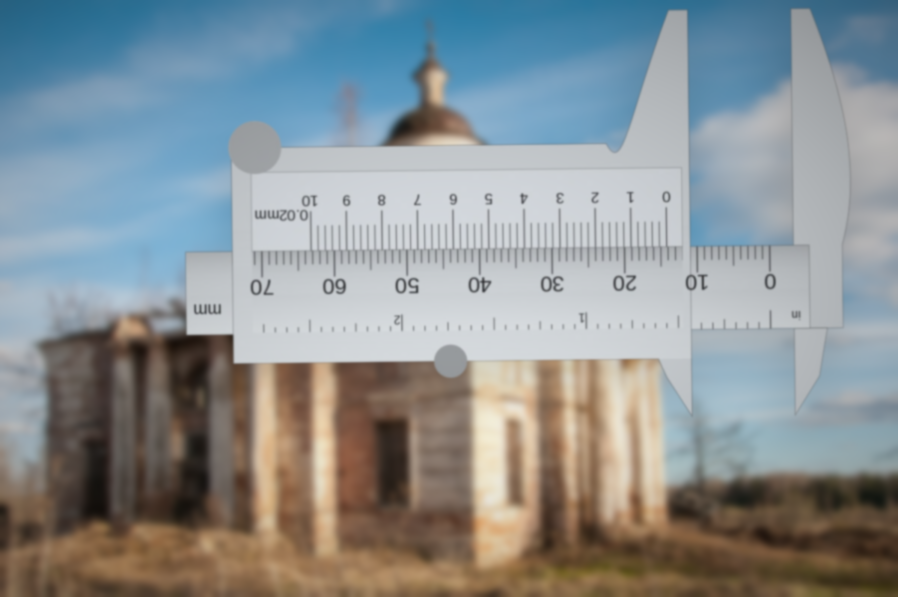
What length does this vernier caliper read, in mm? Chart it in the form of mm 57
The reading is mm 14.2
